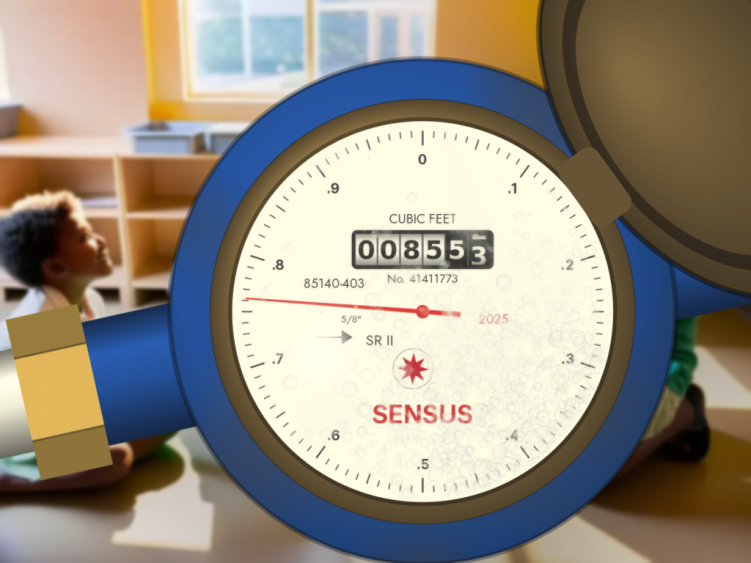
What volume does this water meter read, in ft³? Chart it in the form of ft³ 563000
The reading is ft³ 8552.76
